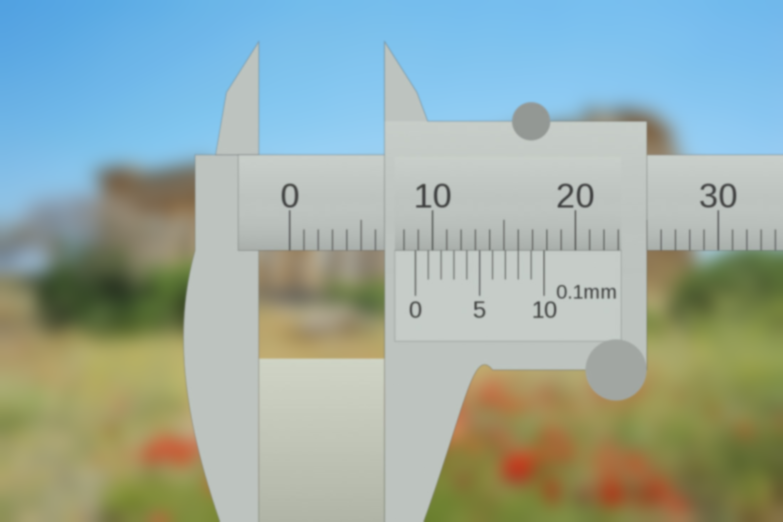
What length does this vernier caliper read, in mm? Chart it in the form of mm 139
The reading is mm 8.8
